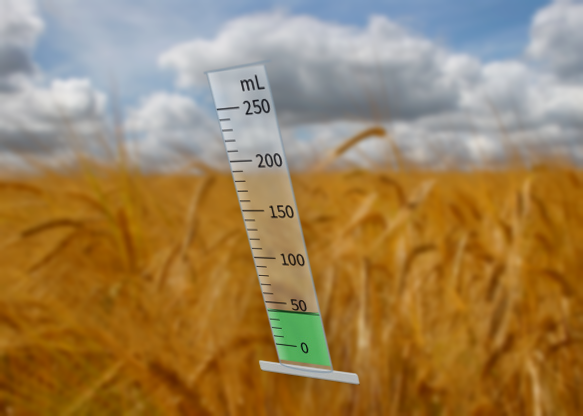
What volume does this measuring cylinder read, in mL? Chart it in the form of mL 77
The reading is mL 40
